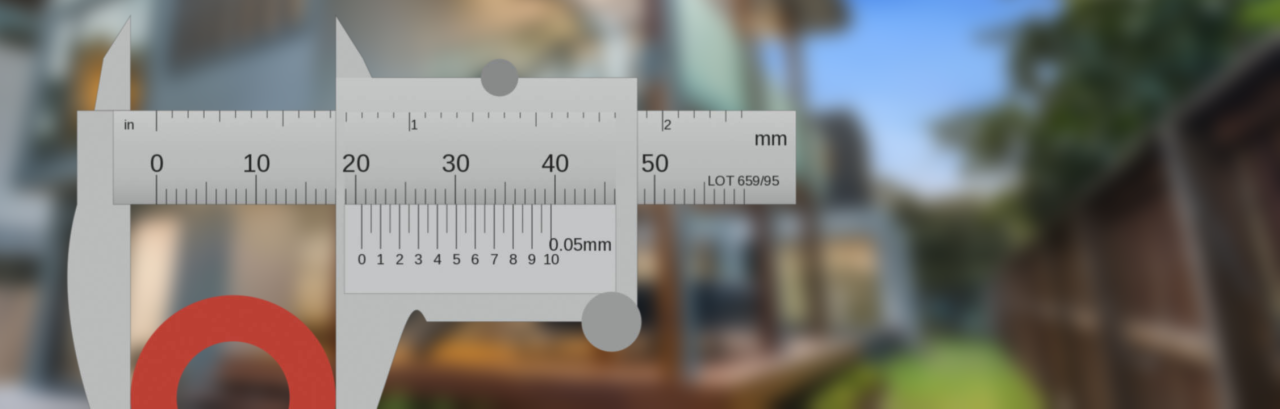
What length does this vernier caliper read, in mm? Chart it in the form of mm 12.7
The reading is mm 20.6
